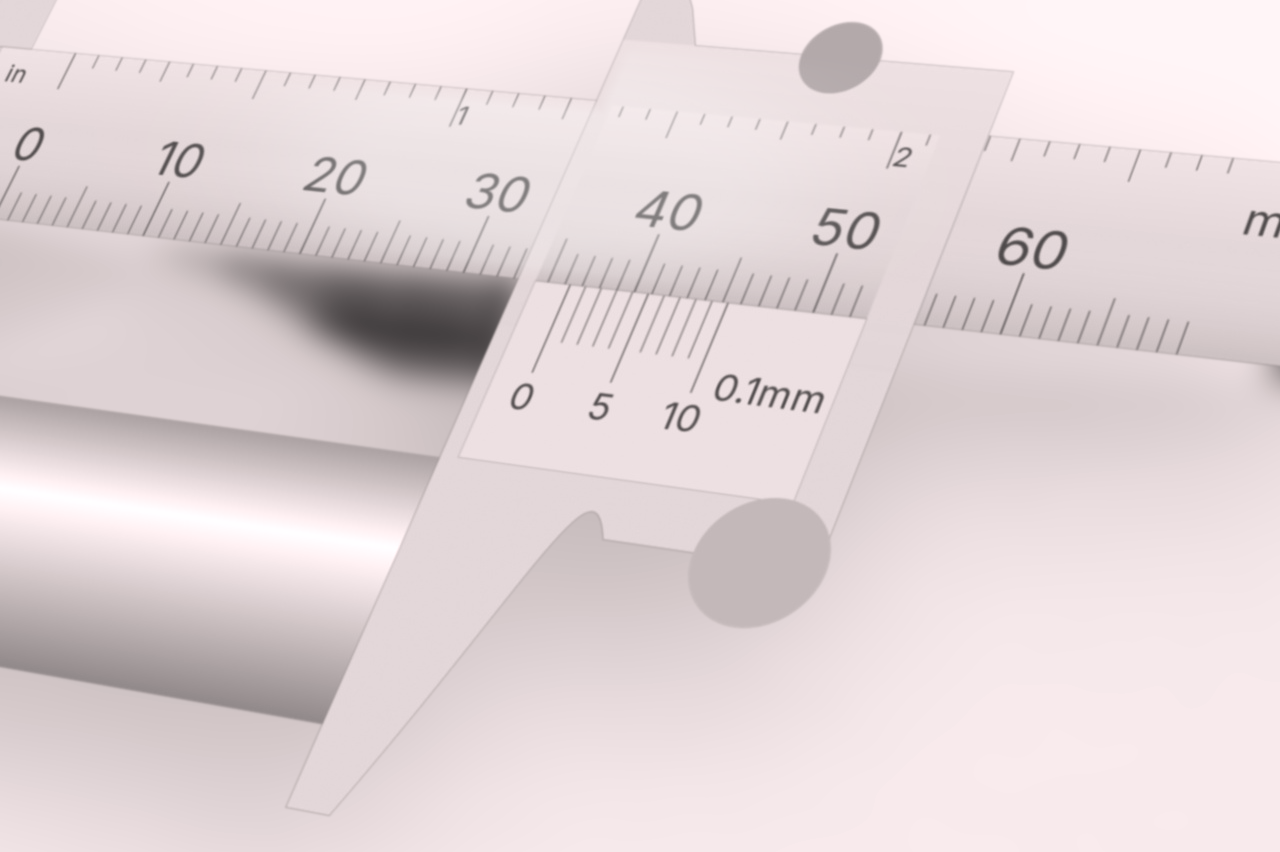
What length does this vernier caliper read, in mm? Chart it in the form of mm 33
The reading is mm 36.3
